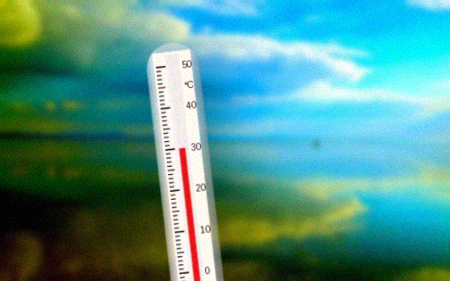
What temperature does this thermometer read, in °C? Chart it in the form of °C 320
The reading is °C 30
